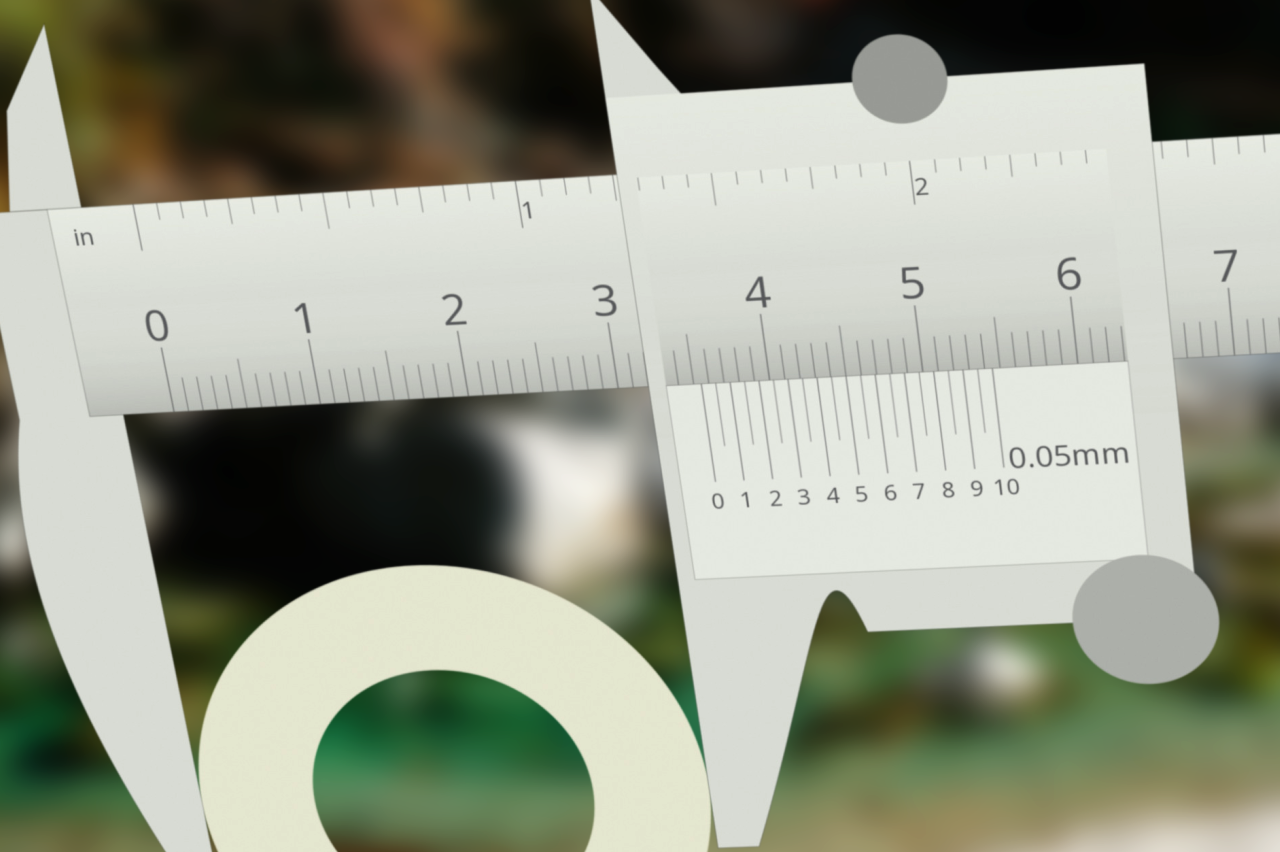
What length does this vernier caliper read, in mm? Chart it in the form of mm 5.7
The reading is mm 35.5
